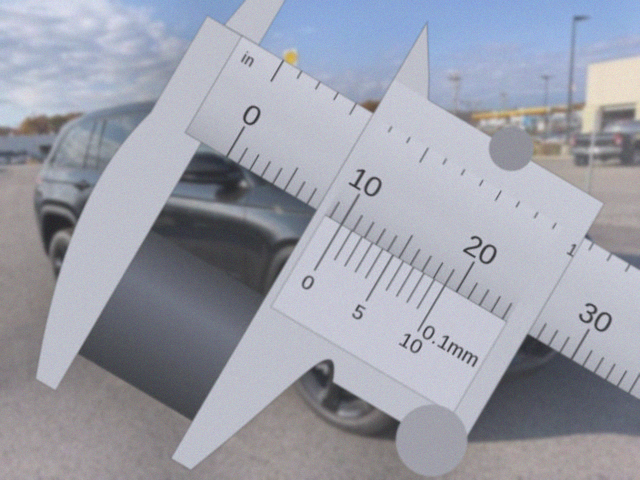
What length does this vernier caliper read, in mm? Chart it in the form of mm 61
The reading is mm 10.0
